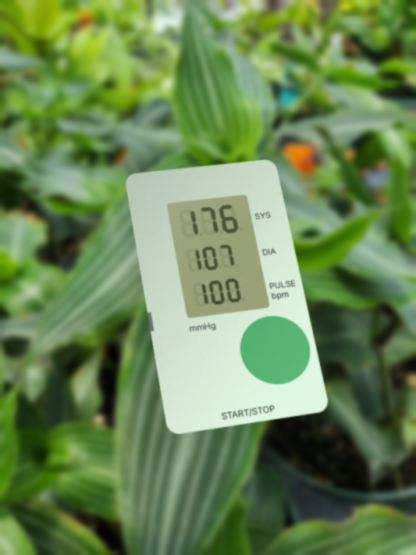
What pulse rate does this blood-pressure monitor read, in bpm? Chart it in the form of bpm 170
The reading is bpm 100
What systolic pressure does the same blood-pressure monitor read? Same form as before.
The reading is mmHg 176
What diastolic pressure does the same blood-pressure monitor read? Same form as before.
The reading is mmHg 107
